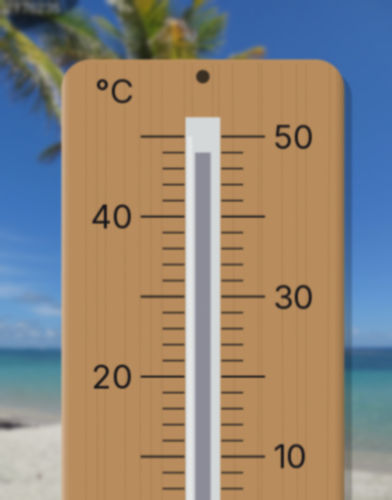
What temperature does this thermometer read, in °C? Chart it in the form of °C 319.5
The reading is °C 48
